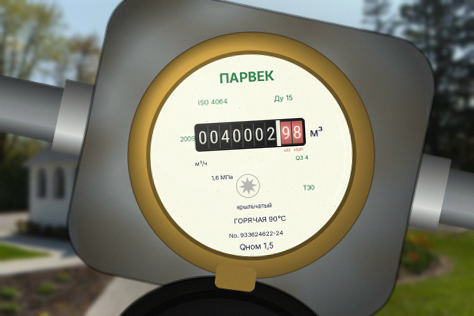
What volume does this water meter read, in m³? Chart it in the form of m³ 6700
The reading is m³ 40002.98
